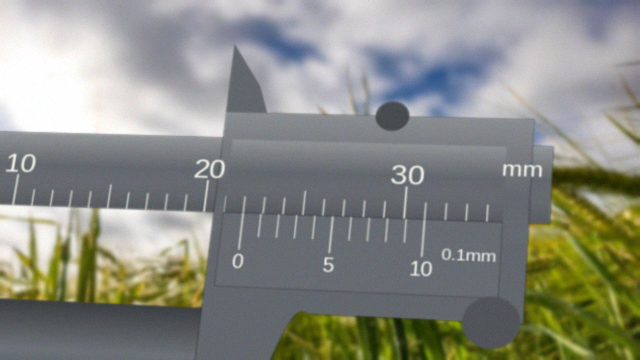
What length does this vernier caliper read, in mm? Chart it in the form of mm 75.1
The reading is mm 22.0
